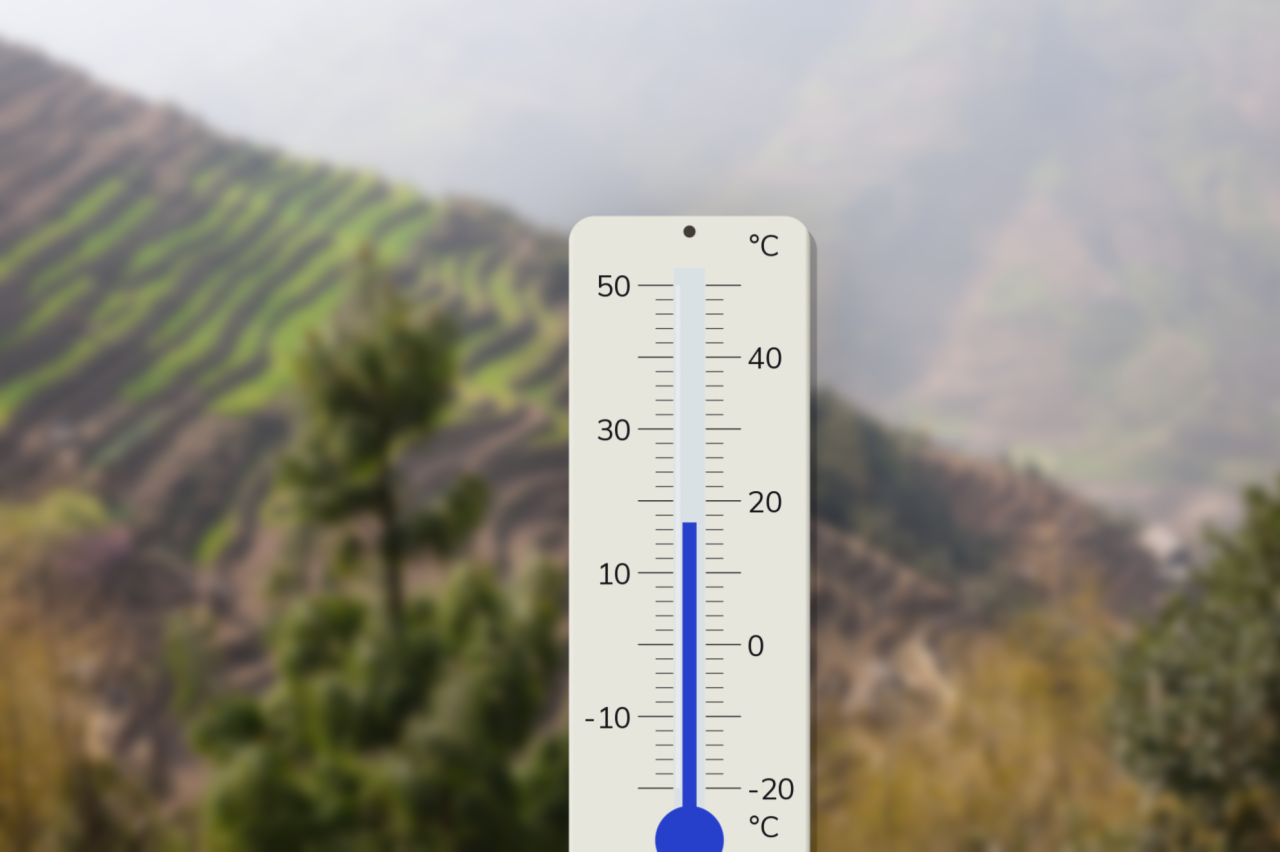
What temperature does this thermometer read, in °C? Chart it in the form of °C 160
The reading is °C 17
